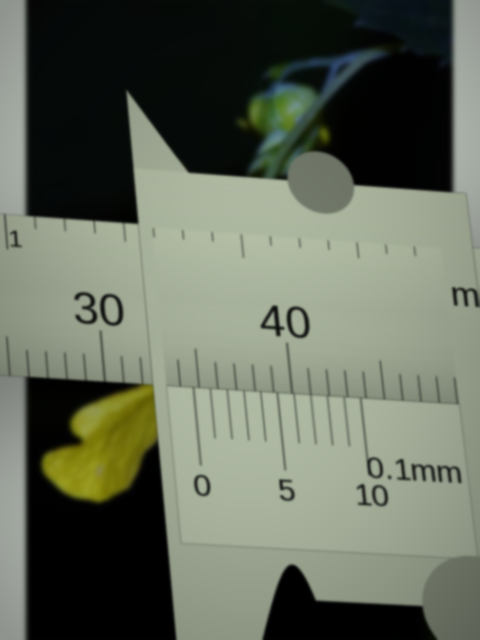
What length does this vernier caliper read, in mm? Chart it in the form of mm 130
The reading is mm 34.7
